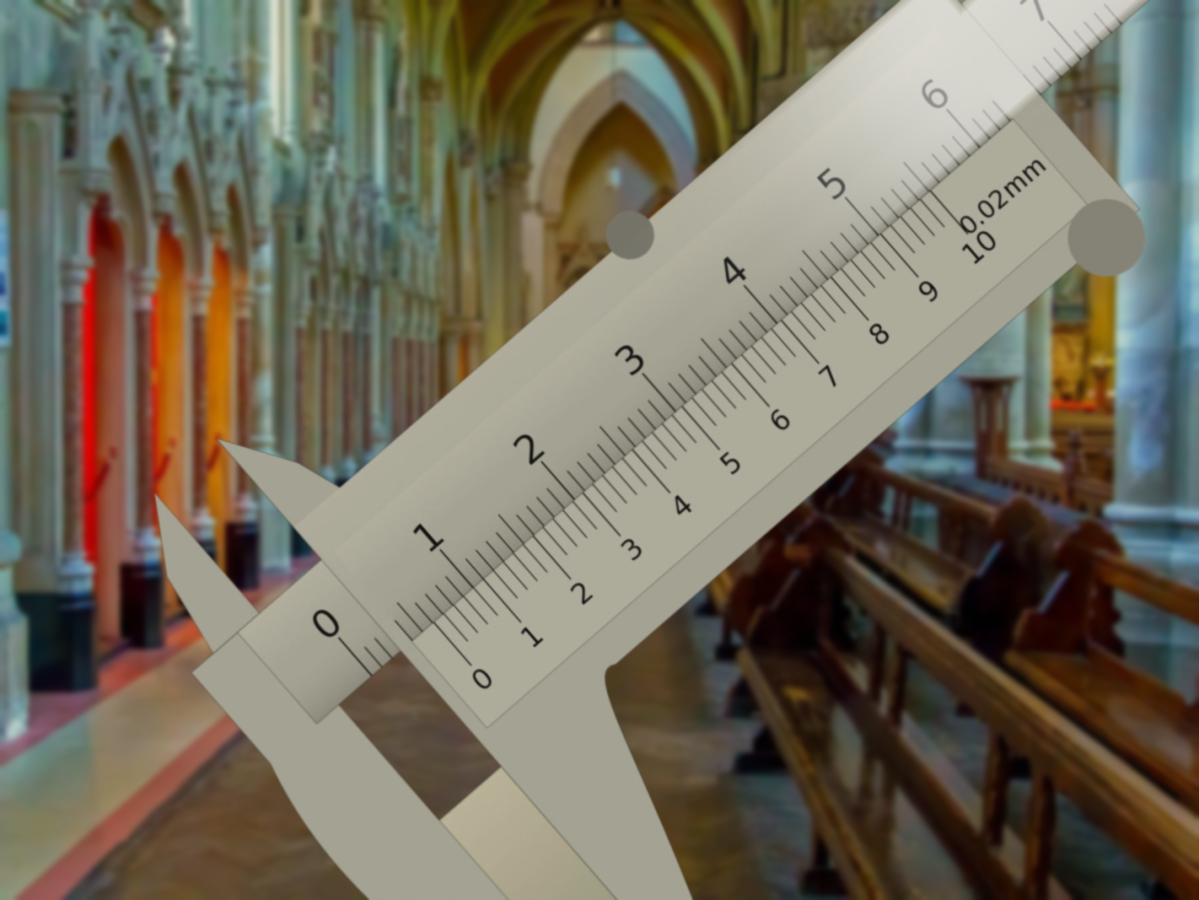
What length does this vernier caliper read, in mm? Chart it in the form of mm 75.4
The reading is mm 6.1
